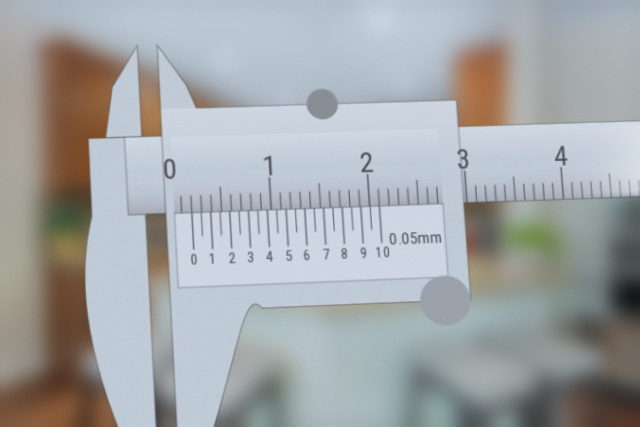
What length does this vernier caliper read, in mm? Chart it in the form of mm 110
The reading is mm 2.0
